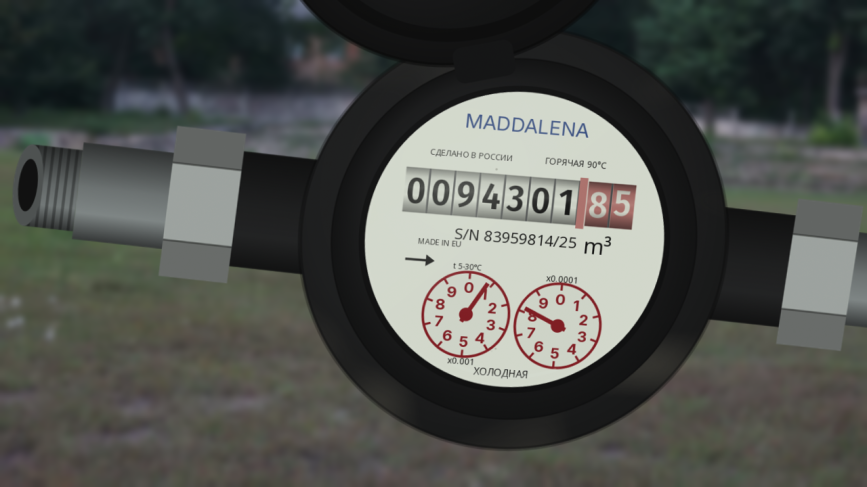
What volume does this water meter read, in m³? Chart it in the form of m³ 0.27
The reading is m³ 94301.8508
